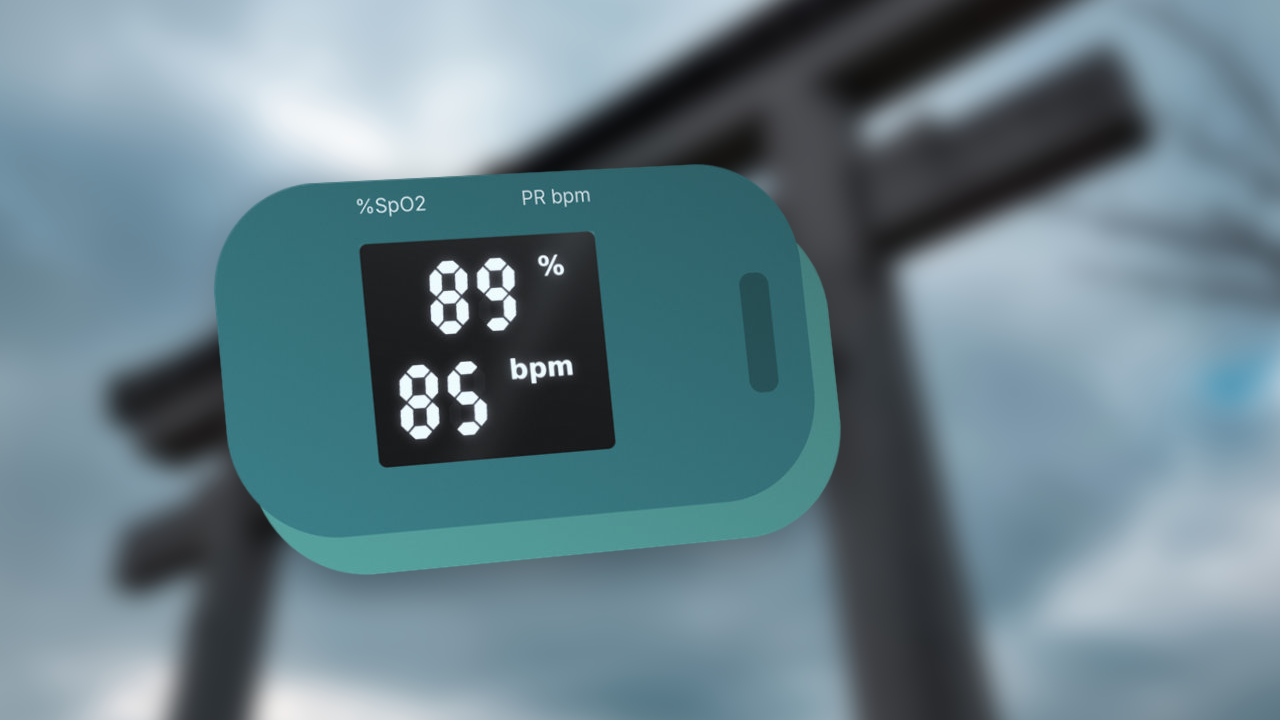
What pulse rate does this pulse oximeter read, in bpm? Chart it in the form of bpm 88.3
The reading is bpm 85
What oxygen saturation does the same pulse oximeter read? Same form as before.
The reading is % 89
